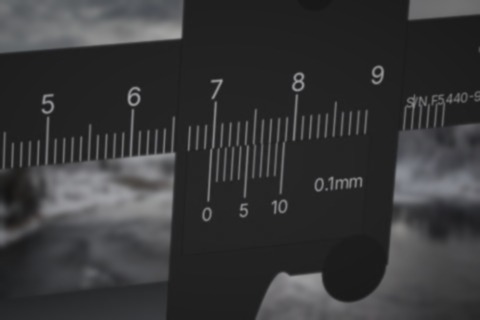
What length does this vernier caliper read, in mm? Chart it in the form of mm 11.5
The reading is mm 69.8
